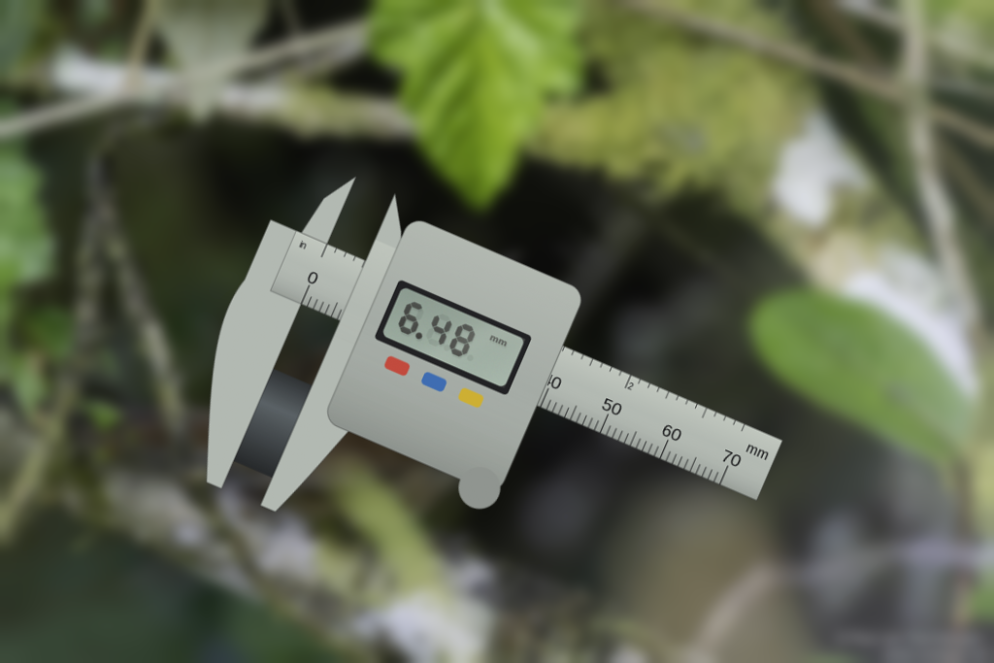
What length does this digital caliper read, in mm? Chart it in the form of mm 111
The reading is mm 6.48
